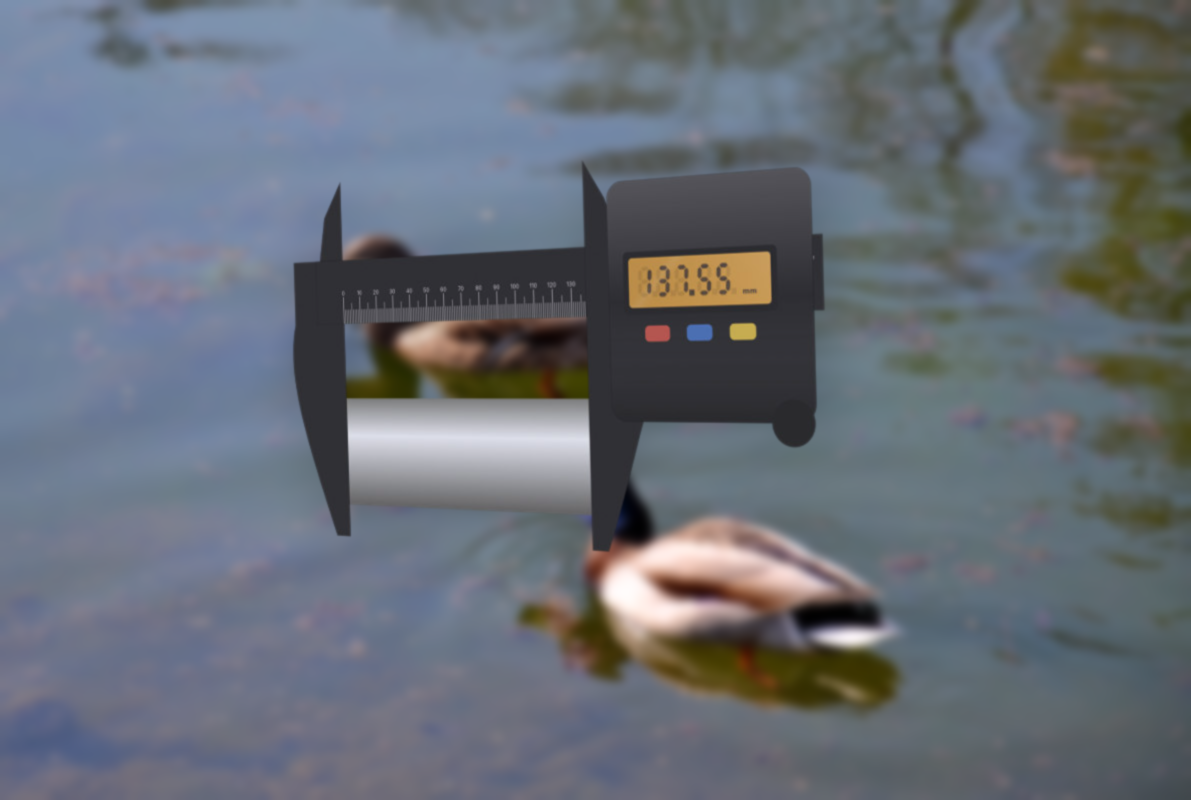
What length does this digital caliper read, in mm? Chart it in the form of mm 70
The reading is mm 137.55
